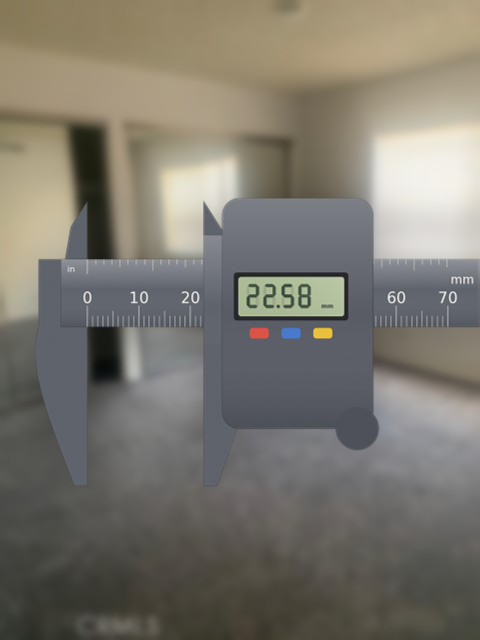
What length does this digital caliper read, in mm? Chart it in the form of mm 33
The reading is mm 22.58
